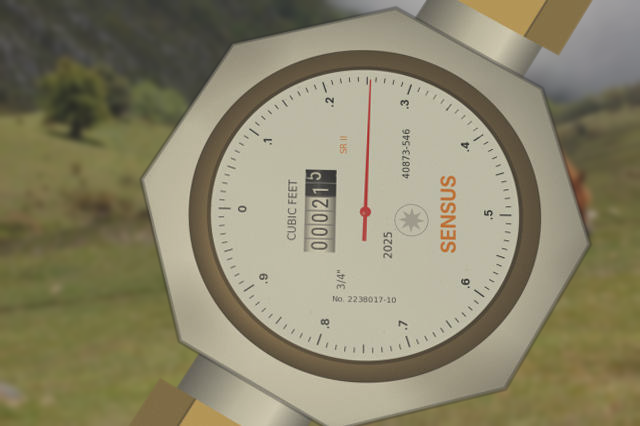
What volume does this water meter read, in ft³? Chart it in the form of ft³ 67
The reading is ft³ 215.25
